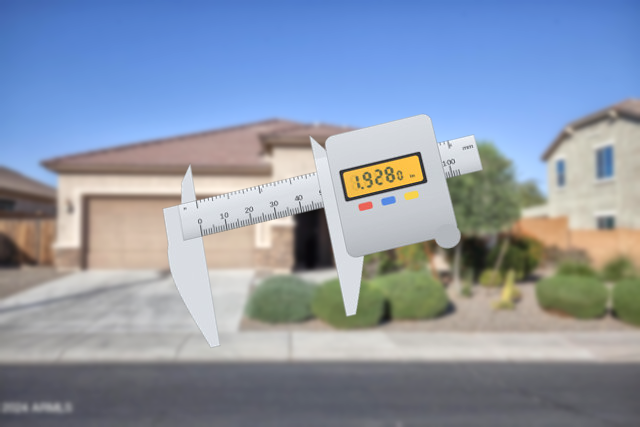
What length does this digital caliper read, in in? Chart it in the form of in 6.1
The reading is in 1.9280
